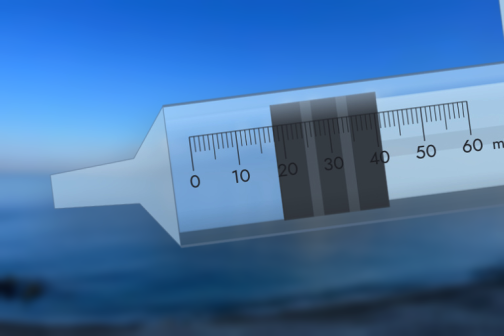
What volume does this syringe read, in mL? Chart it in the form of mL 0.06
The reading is mL 18
